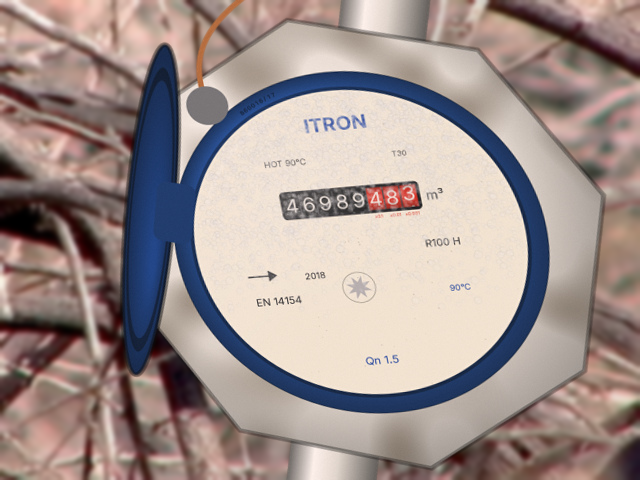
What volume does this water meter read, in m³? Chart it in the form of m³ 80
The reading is m³ 46989.483
